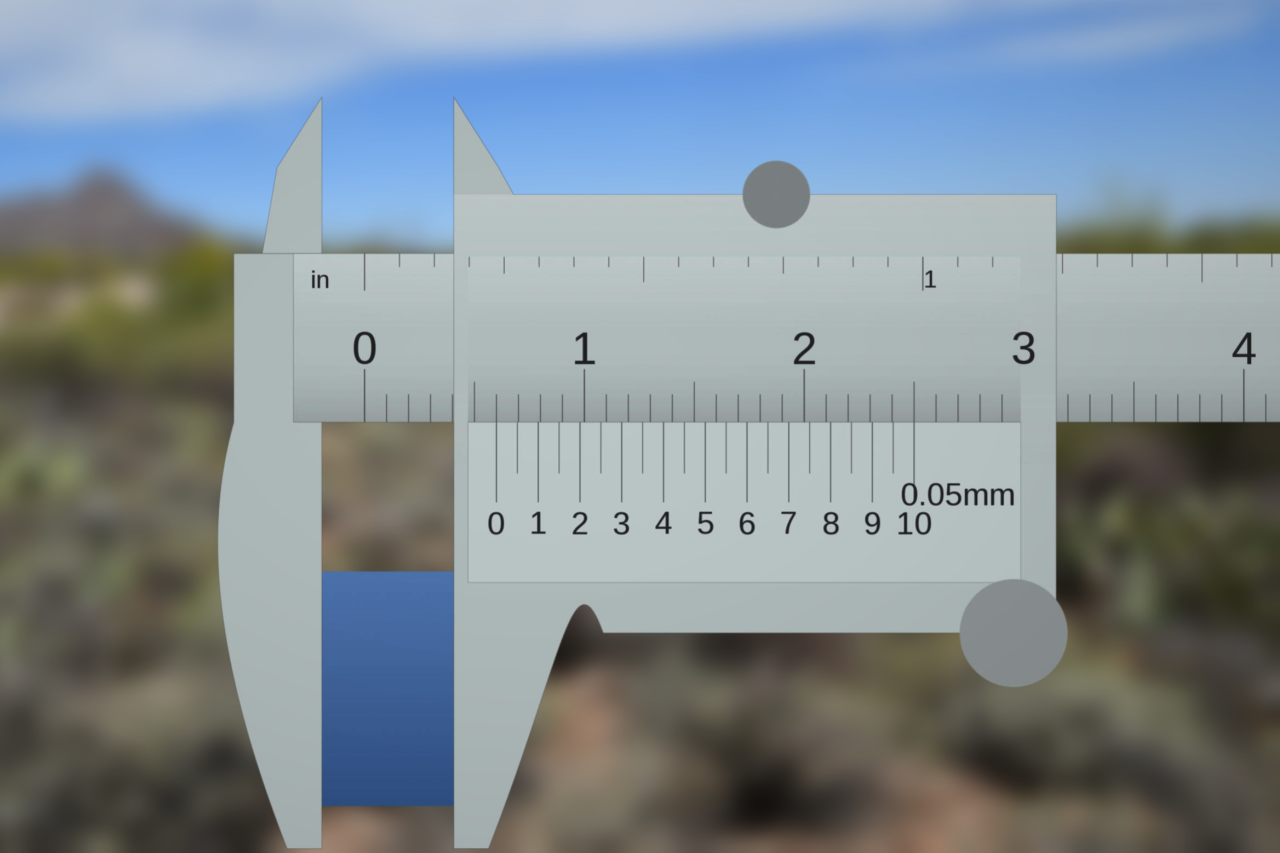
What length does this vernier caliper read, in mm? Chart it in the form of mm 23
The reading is mm 6.0
